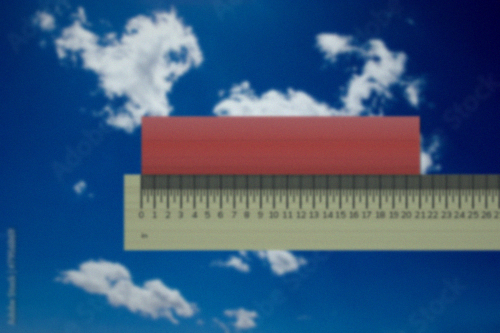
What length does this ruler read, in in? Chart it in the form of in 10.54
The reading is in 21
